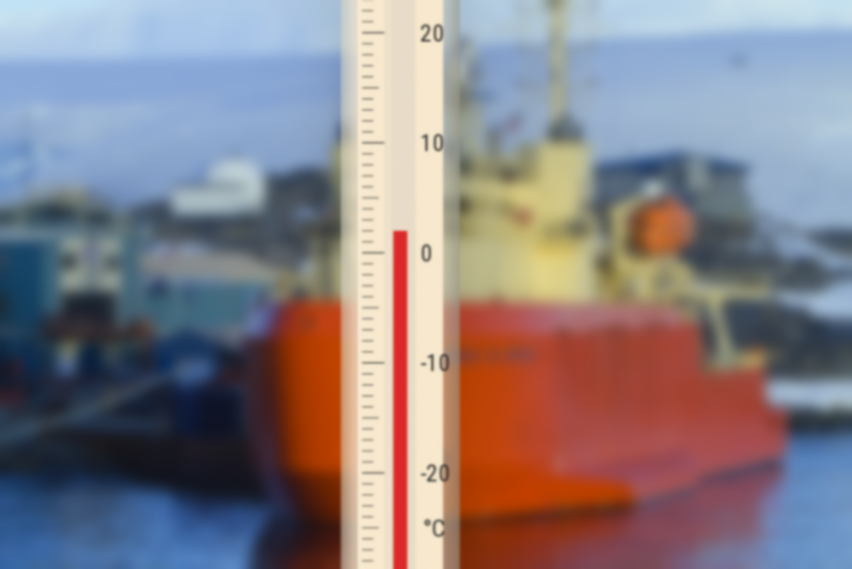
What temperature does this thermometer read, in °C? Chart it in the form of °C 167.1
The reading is °C 2
